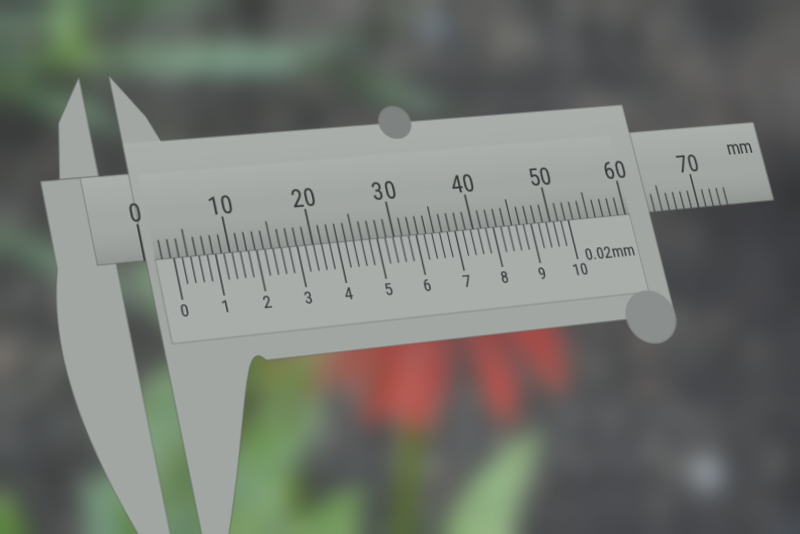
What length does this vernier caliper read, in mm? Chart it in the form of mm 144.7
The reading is mm 3.4
